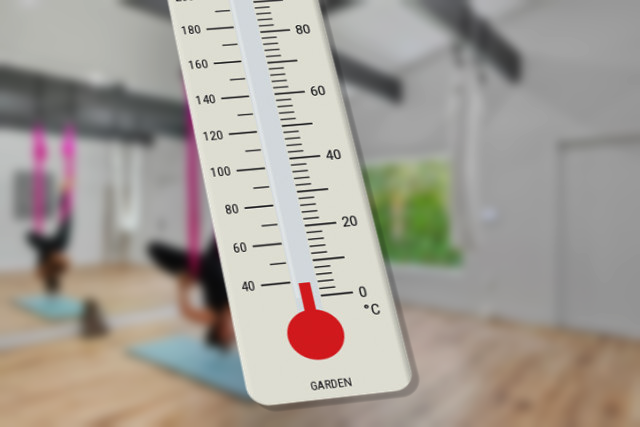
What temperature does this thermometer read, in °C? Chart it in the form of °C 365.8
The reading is °C 4
